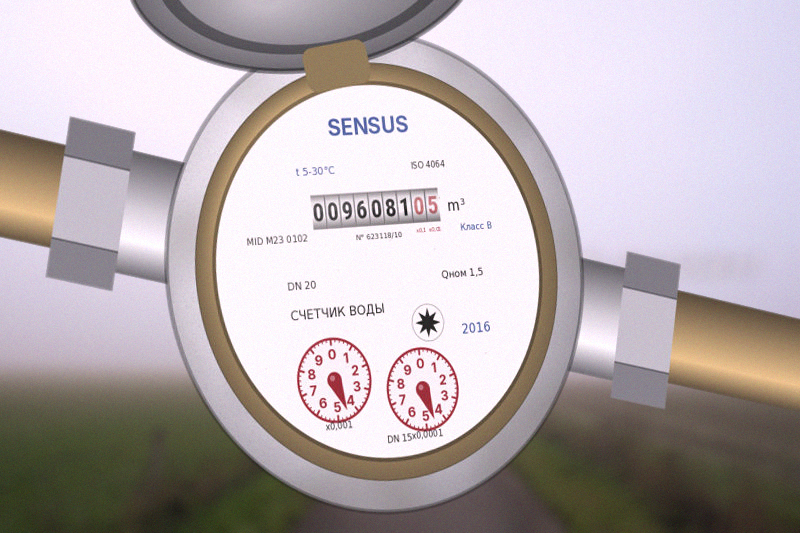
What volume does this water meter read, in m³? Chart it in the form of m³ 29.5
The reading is m³ 96081.0544
